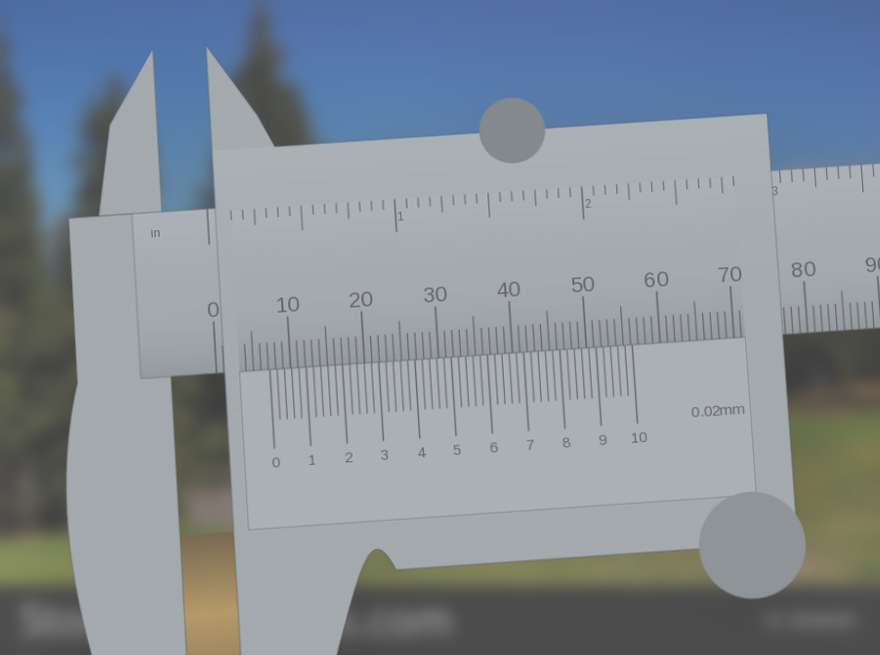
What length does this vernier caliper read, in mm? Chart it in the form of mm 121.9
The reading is mm 7.2
